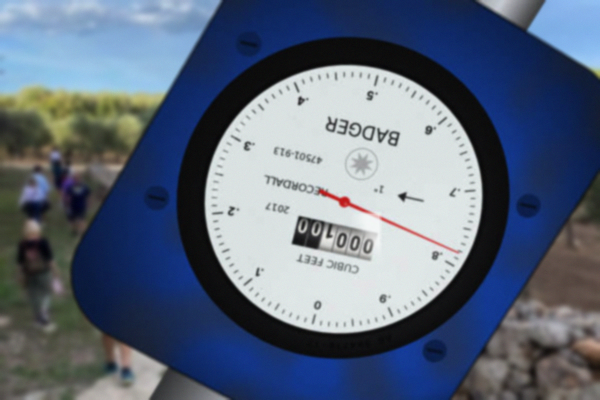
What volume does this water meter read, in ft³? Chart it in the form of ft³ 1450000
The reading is ft³ 99.78
